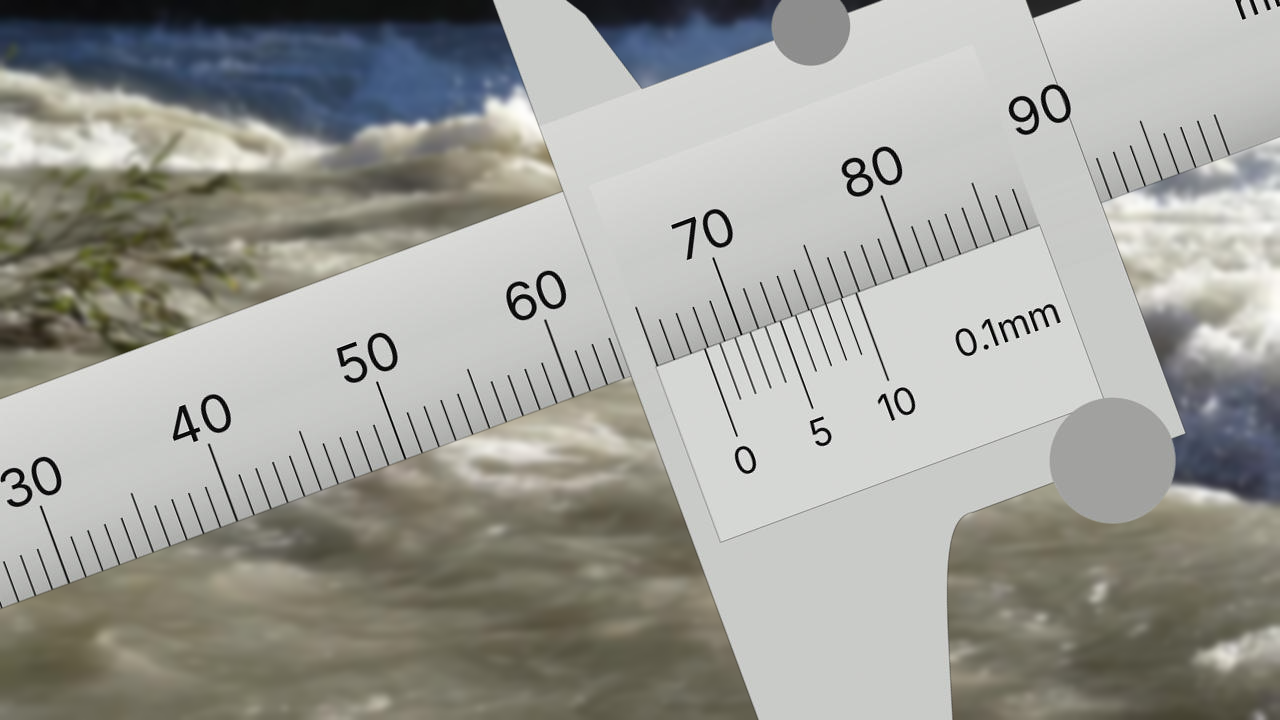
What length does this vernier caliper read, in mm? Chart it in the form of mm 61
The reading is mm 67.8
